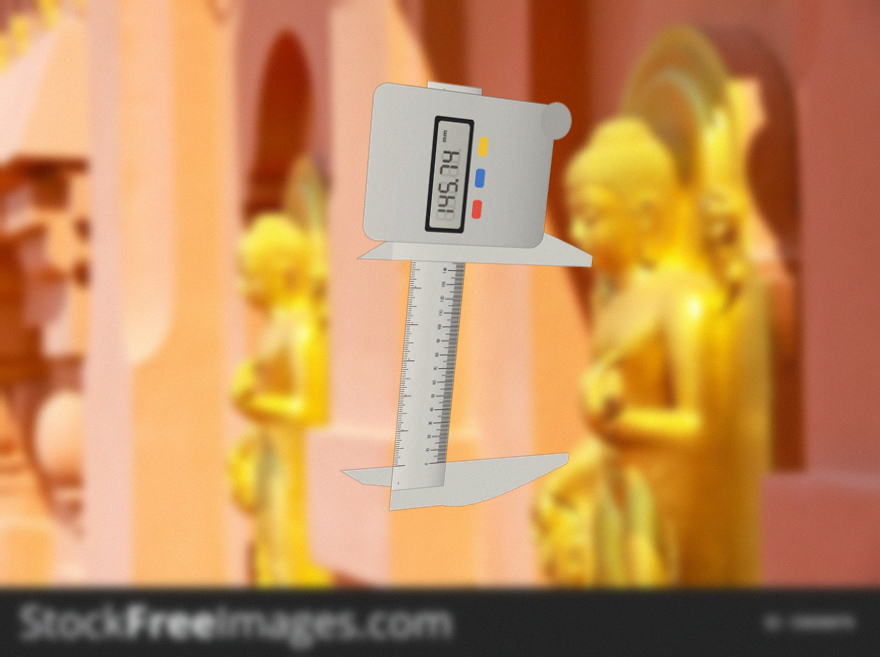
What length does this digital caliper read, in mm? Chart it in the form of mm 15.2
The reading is mm 145.74
